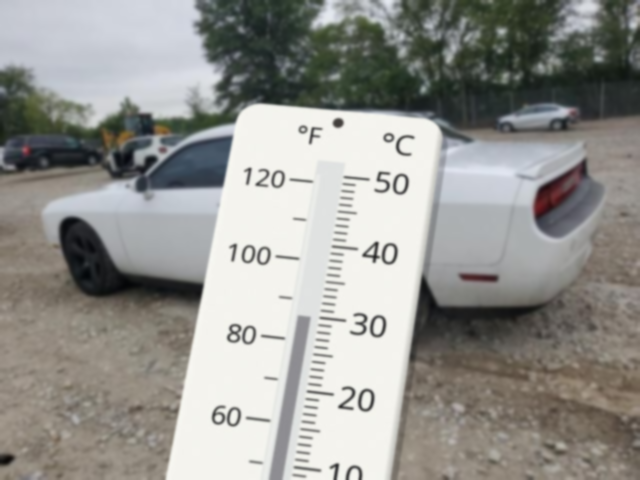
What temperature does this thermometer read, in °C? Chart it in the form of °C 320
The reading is °C 30
